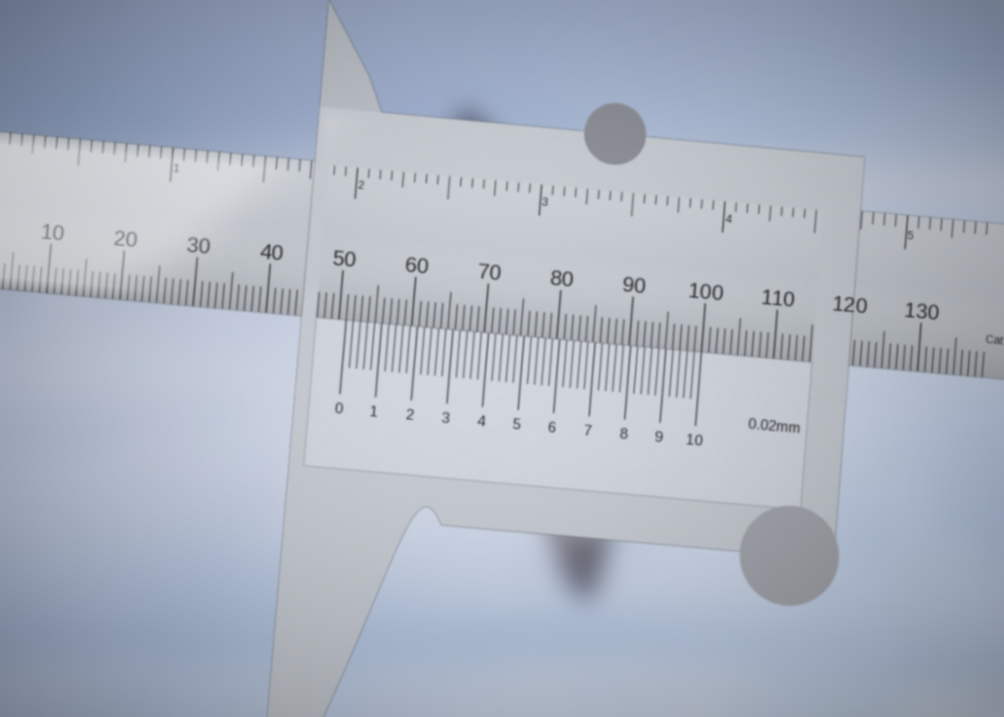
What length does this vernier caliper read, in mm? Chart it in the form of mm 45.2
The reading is mm 51.0
